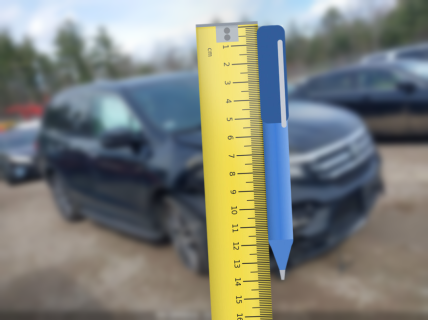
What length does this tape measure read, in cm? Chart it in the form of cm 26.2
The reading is cm 14
